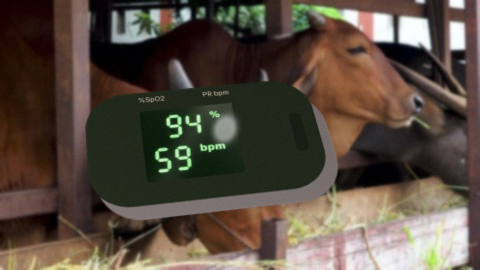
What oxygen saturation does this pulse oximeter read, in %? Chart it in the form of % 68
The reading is % 94
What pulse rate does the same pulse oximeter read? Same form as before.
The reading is bpm 59
